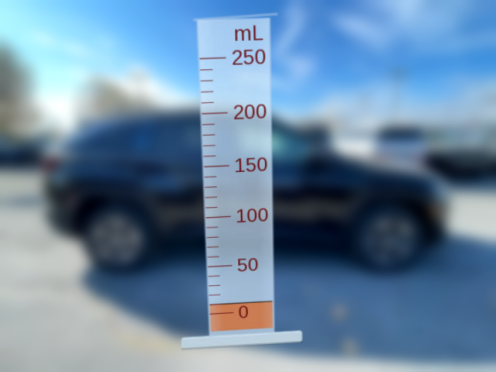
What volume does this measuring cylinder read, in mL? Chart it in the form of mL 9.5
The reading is mL 10
